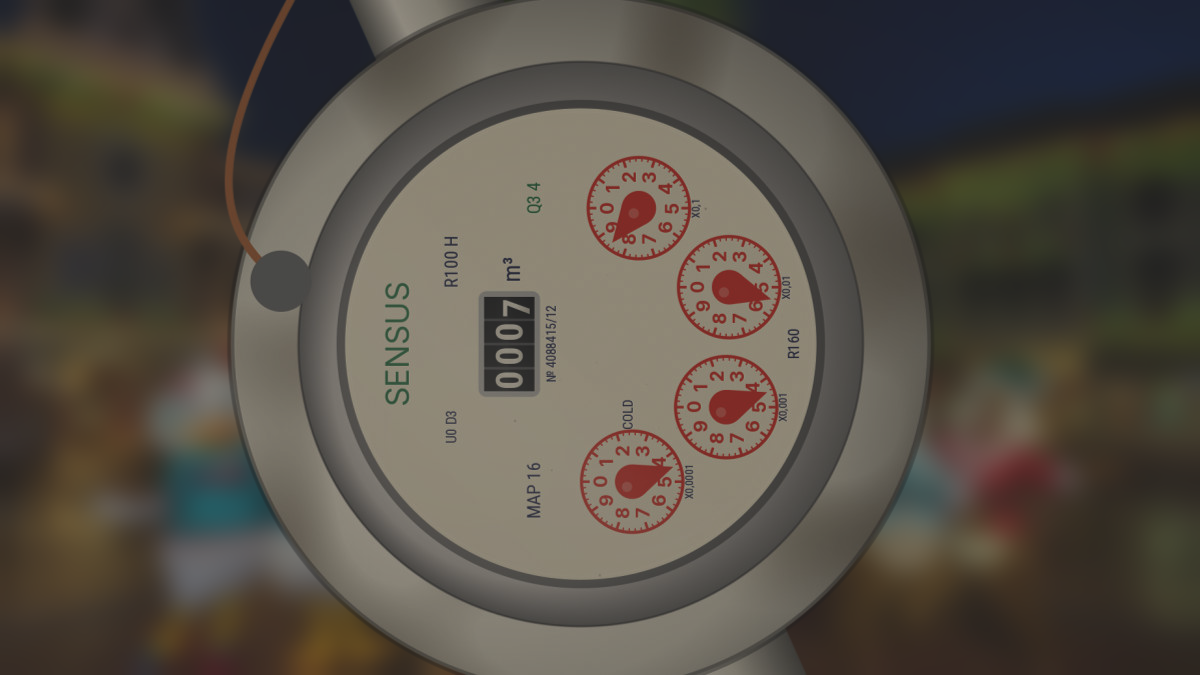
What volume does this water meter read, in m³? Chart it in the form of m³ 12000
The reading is m³ 6.8544
